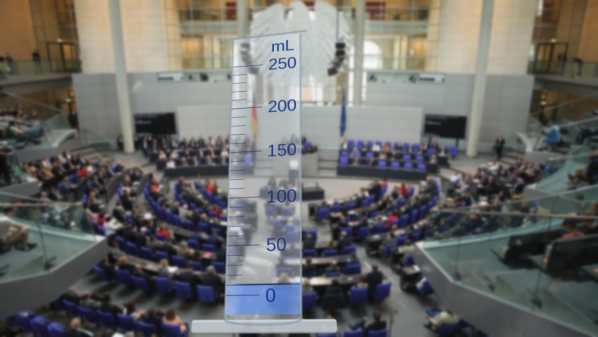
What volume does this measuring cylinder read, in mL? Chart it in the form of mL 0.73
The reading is mL 10
